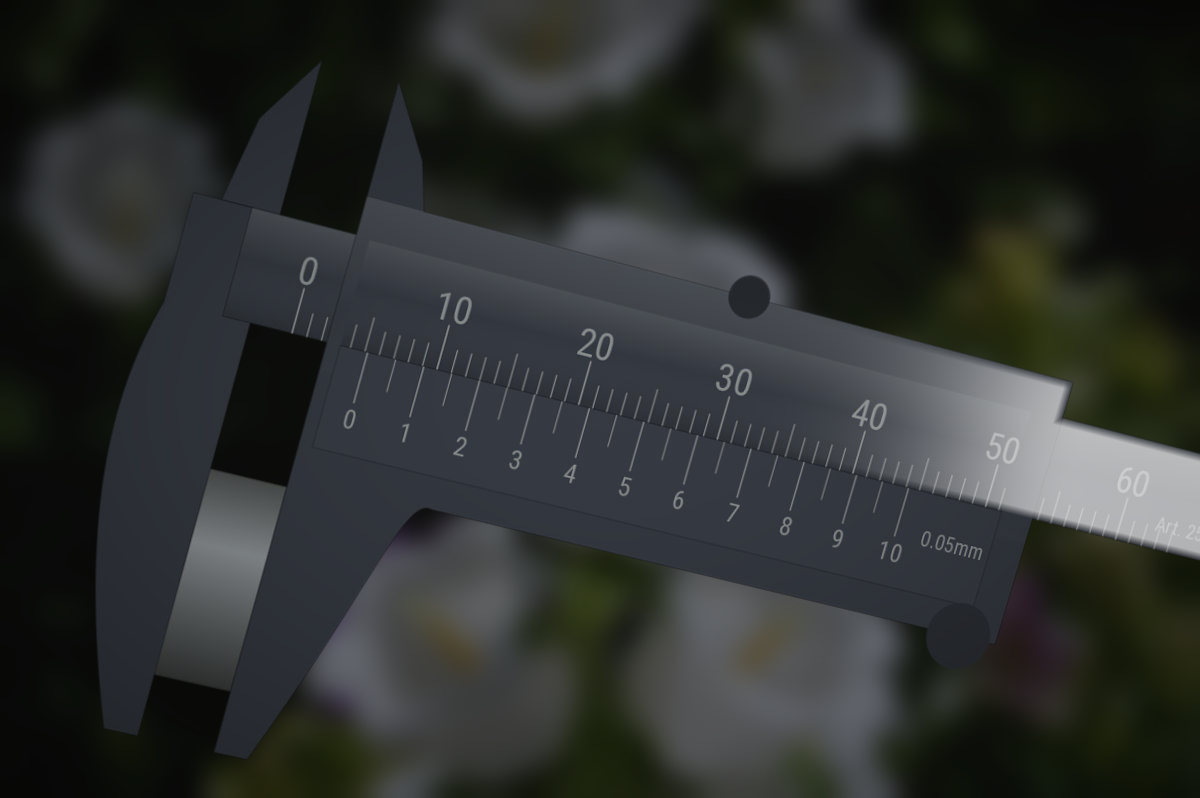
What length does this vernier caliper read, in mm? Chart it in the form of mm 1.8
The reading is mm 5.2
